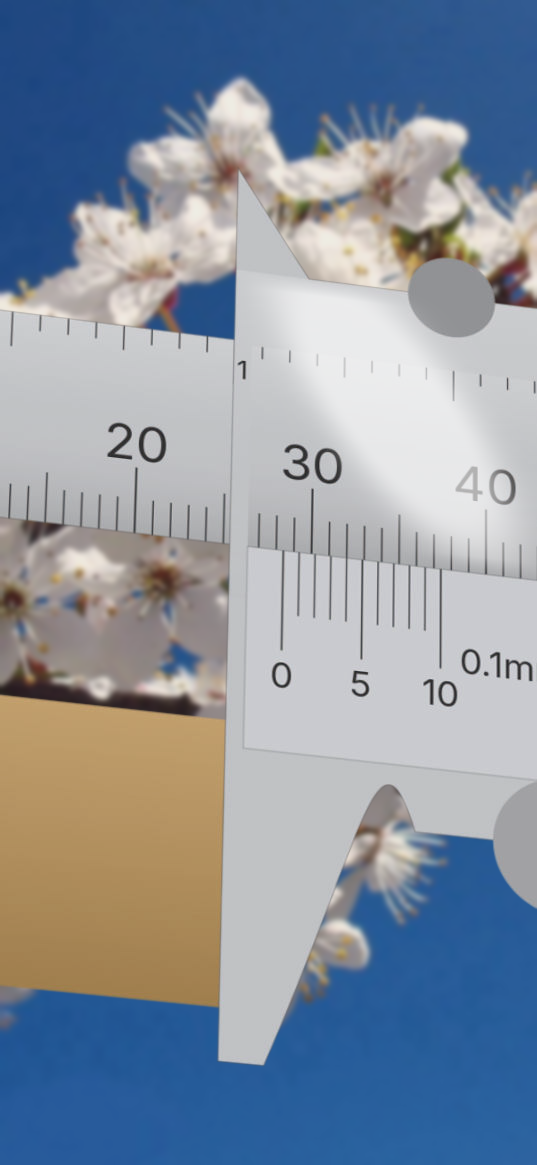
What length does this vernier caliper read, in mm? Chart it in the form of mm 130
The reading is mm 28.4
